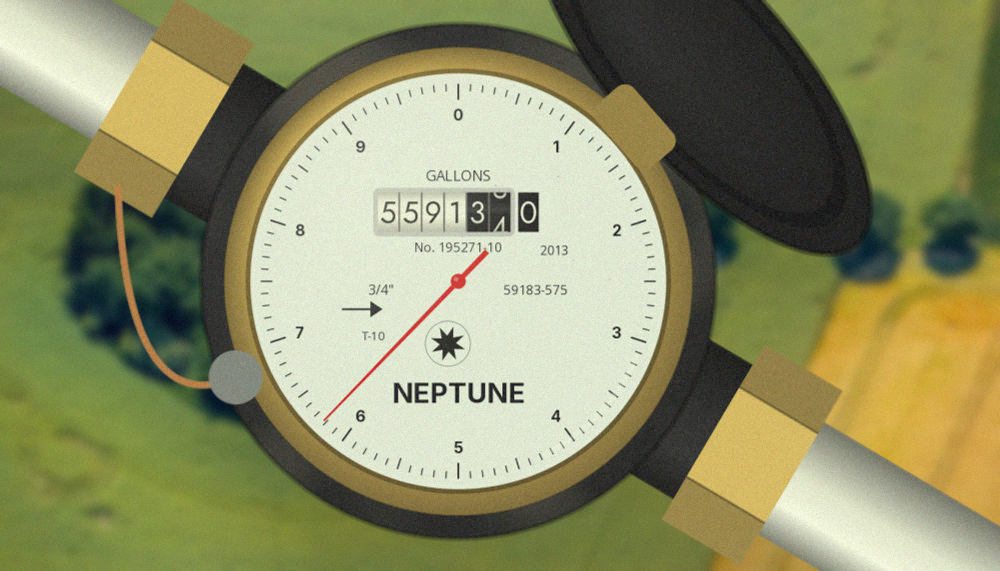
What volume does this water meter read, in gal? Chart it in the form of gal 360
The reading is gal 5591336.2
